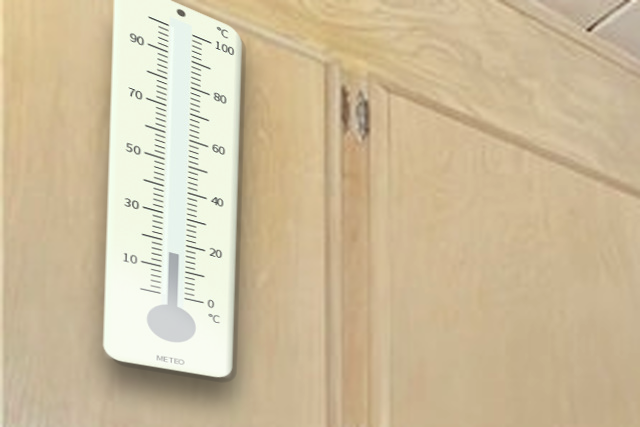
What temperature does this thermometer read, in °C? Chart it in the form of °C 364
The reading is °C 16
